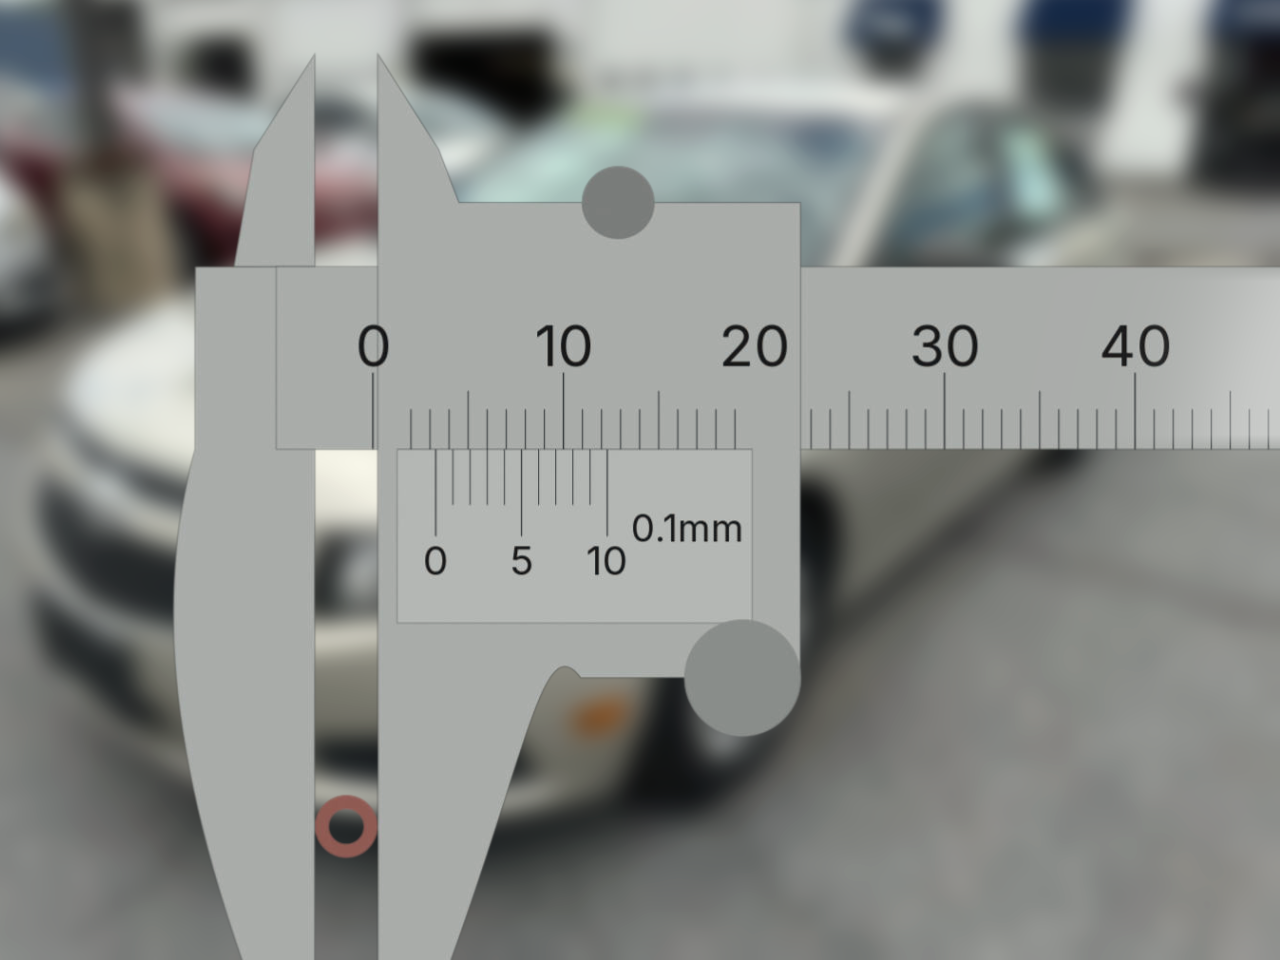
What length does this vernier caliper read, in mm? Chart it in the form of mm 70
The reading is mm 3.3
